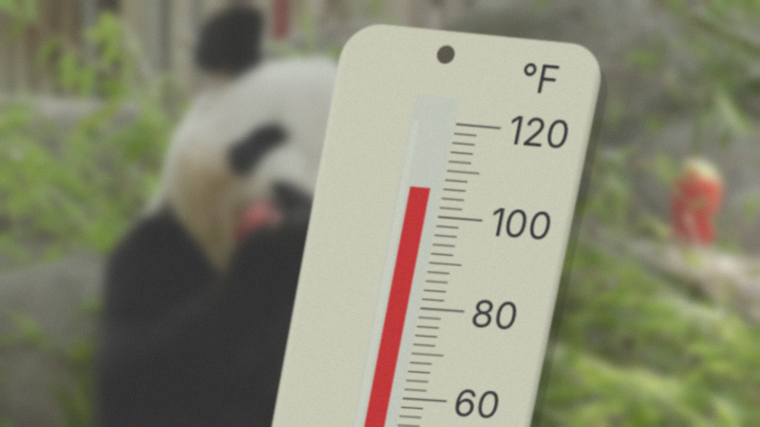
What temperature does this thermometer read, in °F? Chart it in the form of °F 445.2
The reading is °F 106
